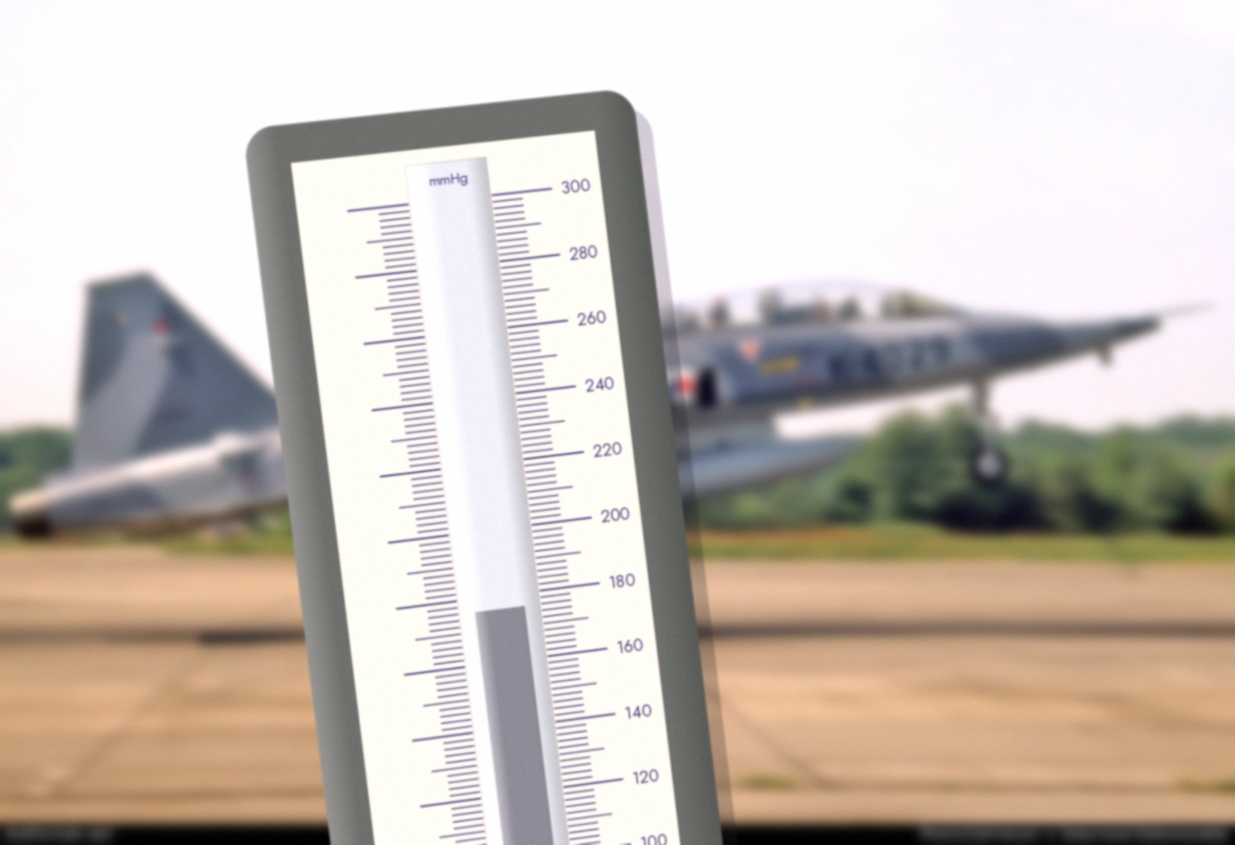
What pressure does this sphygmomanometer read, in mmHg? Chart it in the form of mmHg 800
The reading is mmHg 176
